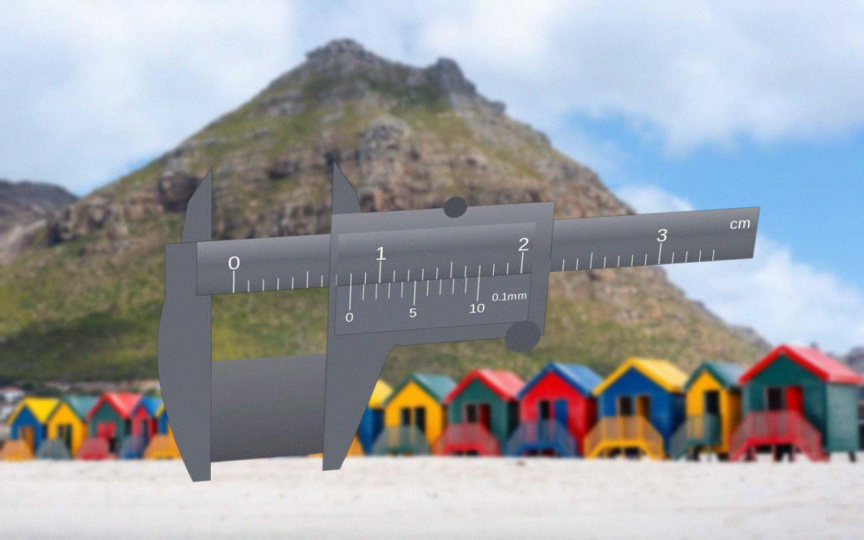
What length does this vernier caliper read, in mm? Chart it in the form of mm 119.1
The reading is mm 8.0
